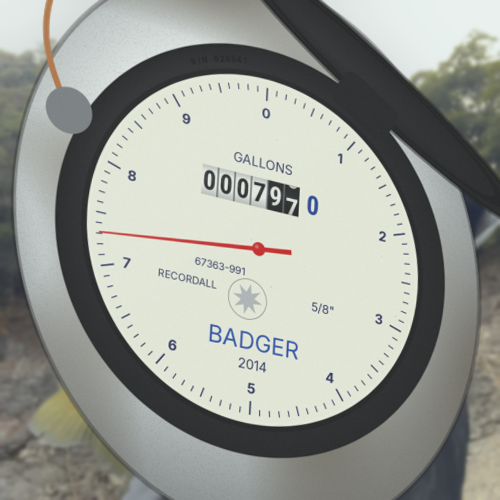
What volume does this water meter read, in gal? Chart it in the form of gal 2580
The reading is gal 7967.3
